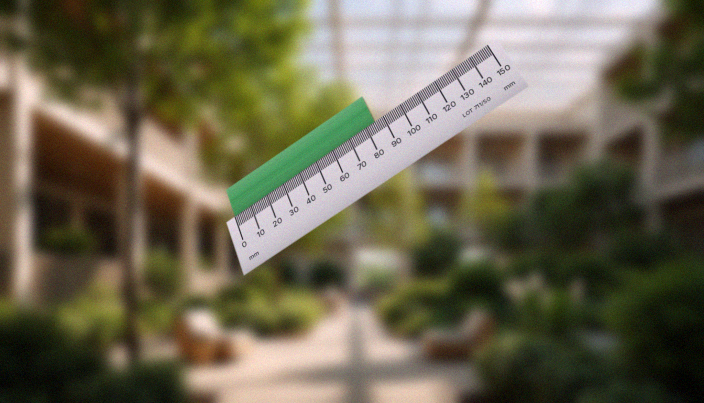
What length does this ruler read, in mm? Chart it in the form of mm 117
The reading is mm 85
